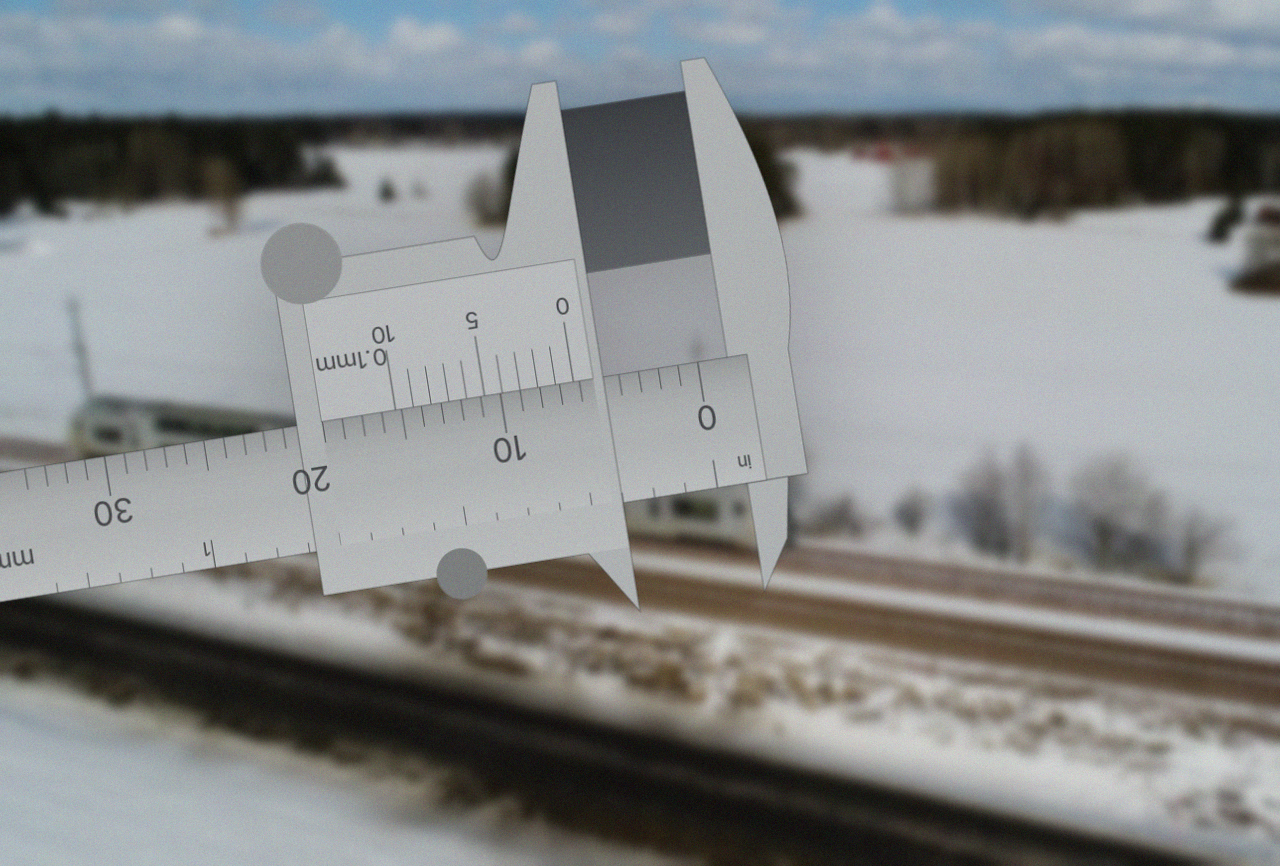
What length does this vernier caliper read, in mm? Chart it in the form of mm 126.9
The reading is mm 6.3
